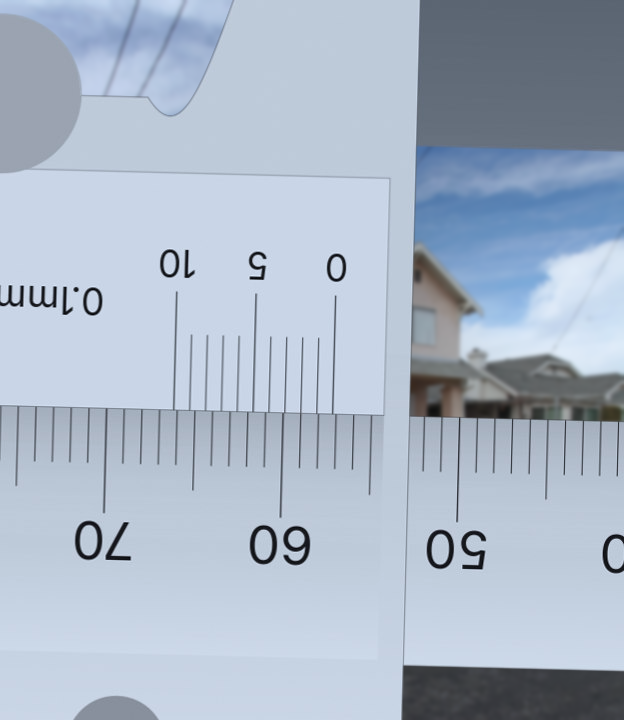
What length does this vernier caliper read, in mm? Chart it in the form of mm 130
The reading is mm 57.2
